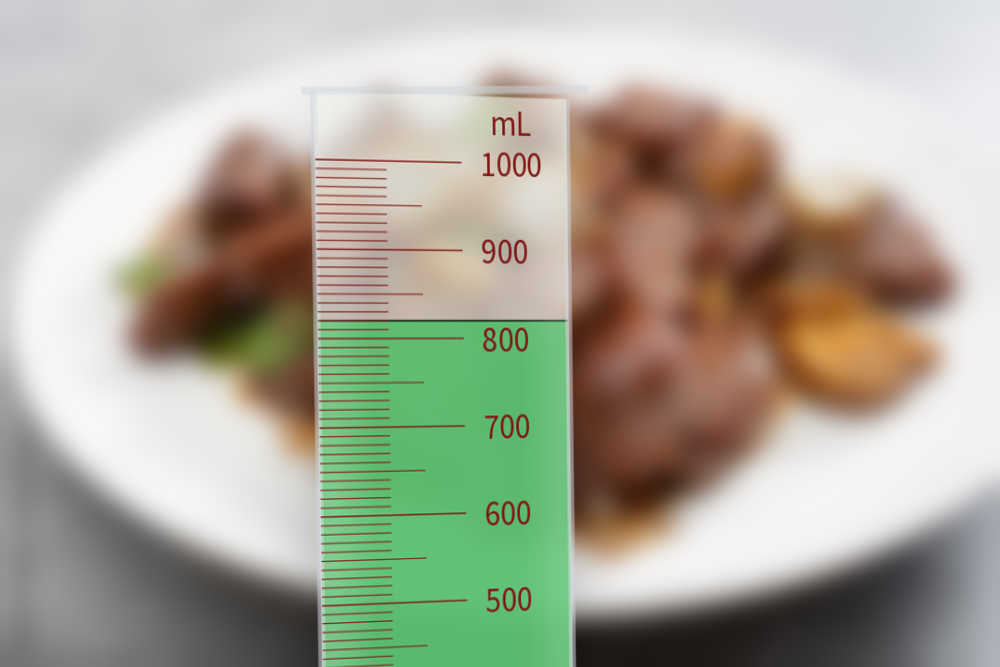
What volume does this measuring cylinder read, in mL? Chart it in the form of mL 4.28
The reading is mL 820
